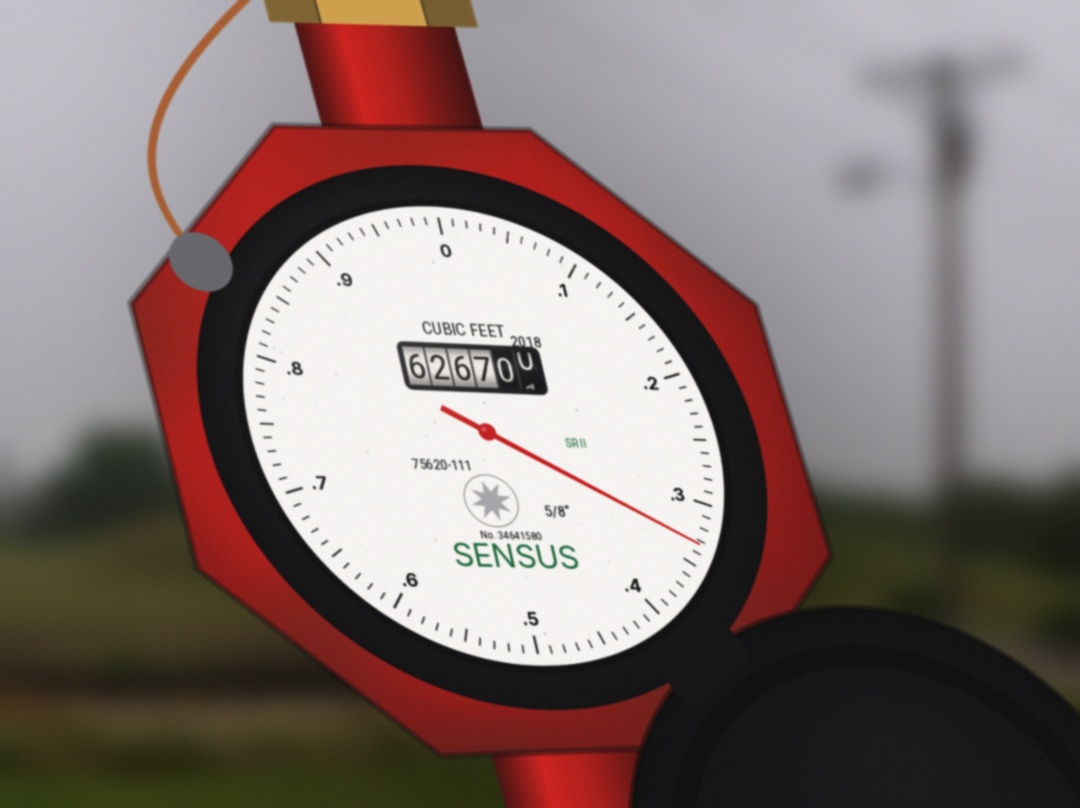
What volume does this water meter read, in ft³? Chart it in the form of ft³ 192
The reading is ft³ 626700.33
